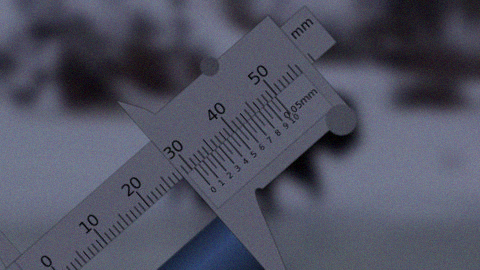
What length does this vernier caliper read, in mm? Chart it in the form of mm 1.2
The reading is mm 30.6
